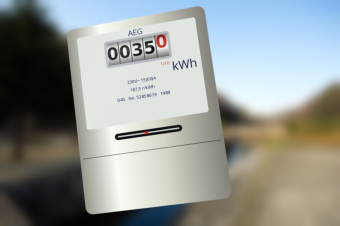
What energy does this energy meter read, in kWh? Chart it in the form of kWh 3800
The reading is kWh 35.0
